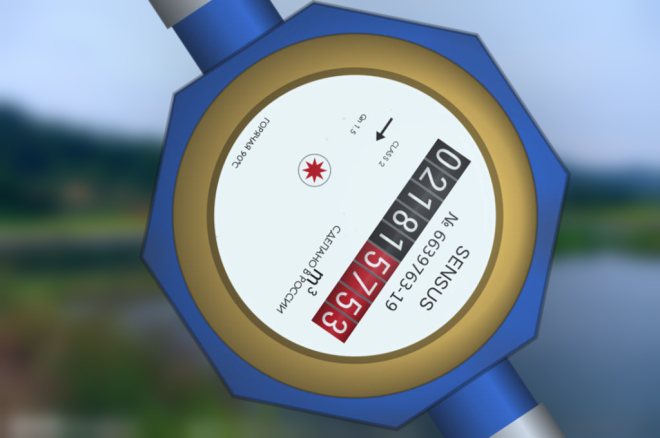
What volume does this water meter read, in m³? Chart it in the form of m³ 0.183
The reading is m³ 2181.5753
